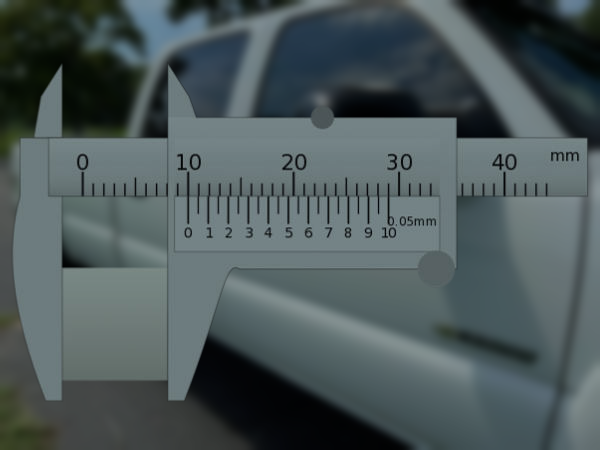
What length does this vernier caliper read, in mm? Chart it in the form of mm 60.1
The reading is mm 10.0
